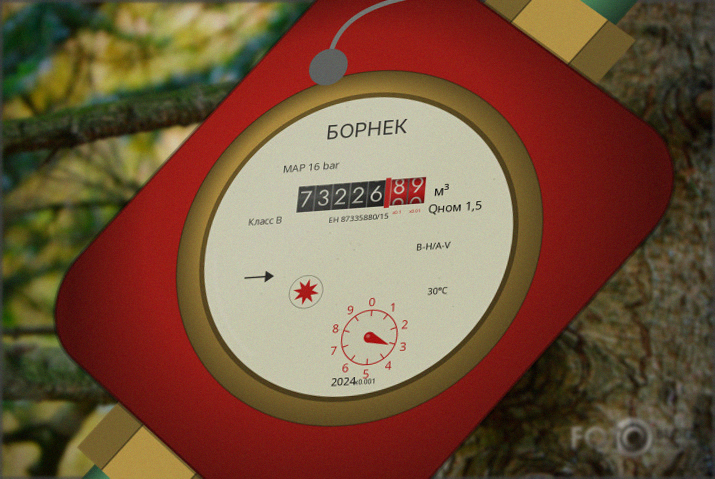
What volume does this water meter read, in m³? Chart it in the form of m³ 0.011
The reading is m³ 73226.893
